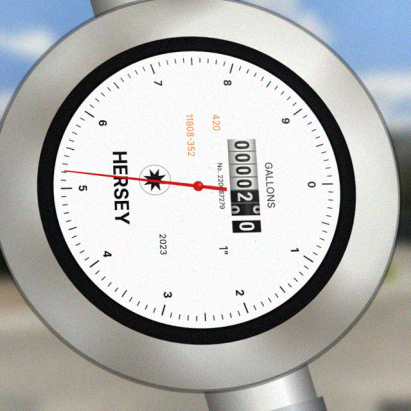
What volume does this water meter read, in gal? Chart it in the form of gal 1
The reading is gal 285.2
